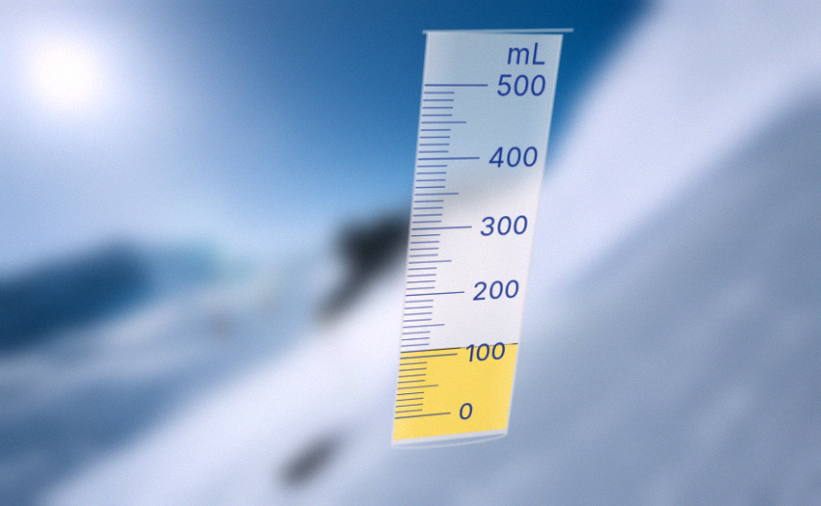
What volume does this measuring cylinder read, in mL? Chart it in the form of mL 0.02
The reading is mL 110
